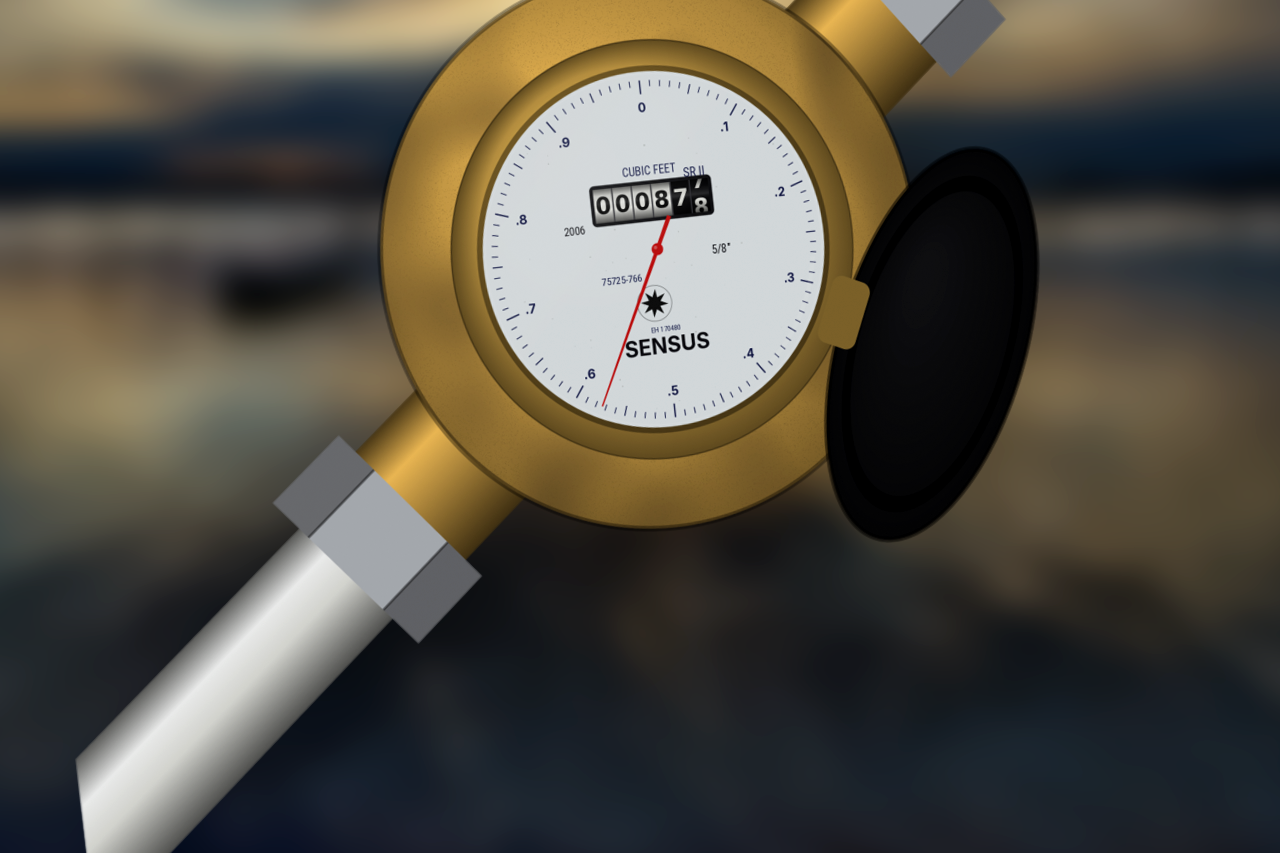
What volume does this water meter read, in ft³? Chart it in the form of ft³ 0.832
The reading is ft³ 877.57
